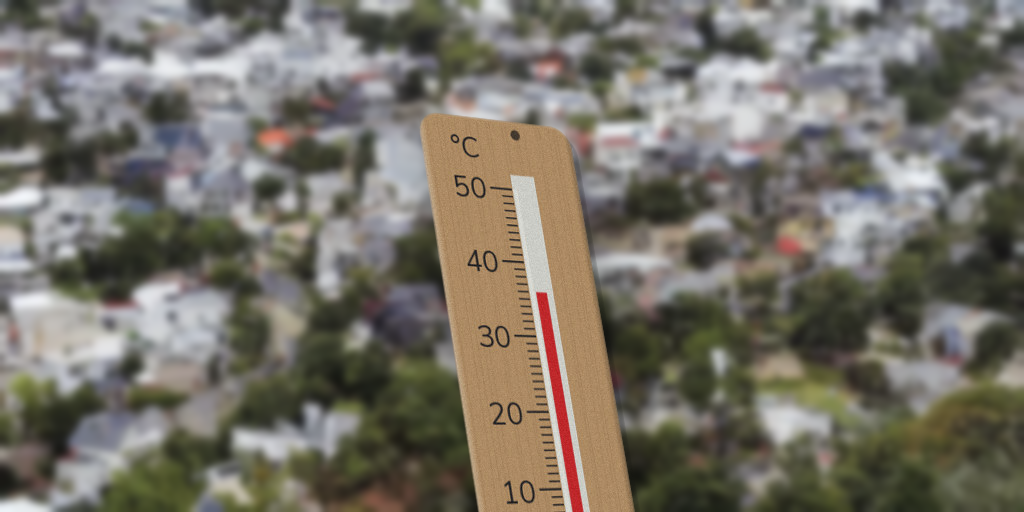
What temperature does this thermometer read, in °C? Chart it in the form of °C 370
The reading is °C 36
